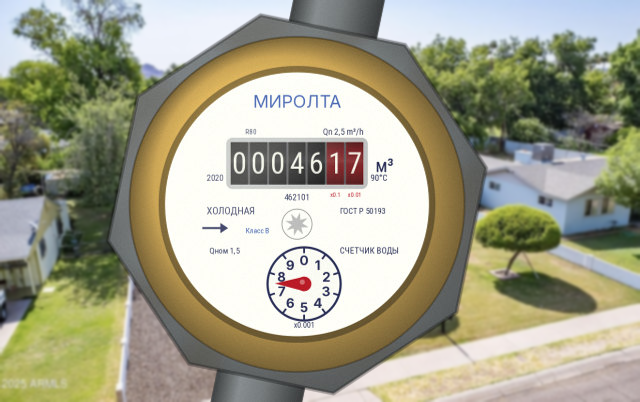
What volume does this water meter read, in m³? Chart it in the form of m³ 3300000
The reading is m³ 46.177
